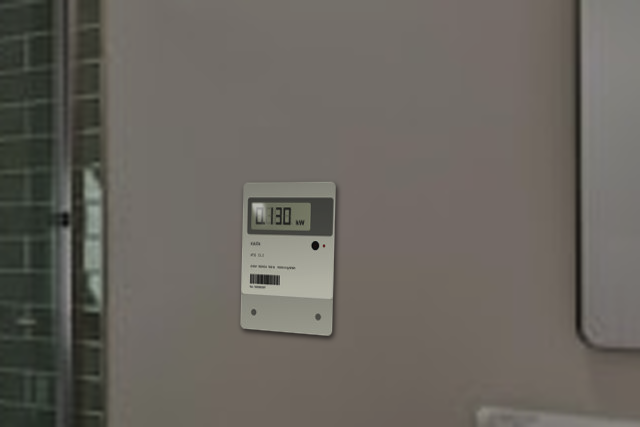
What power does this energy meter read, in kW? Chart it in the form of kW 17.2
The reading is kW 0.130
